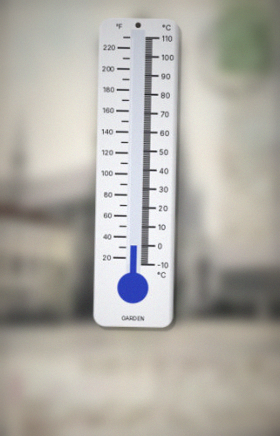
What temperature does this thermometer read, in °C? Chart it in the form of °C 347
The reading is °C 0
